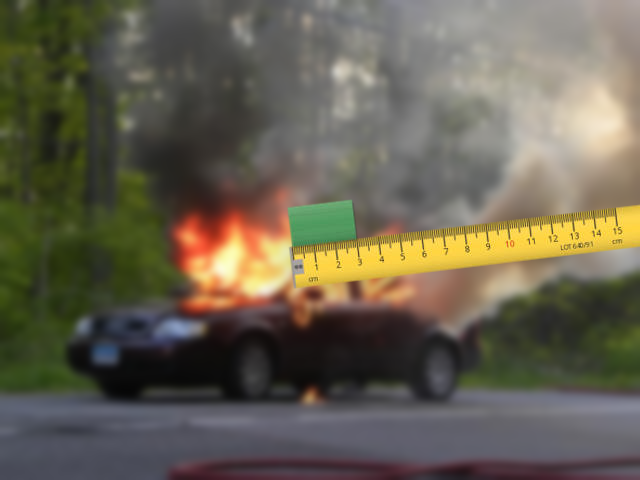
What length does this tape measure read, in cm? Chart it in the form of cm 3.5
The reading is cm 3
